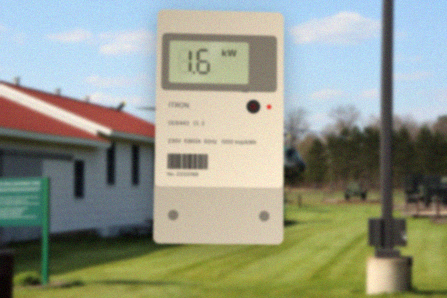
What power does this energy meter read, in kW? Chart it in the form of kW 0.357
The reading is kW 1.6
